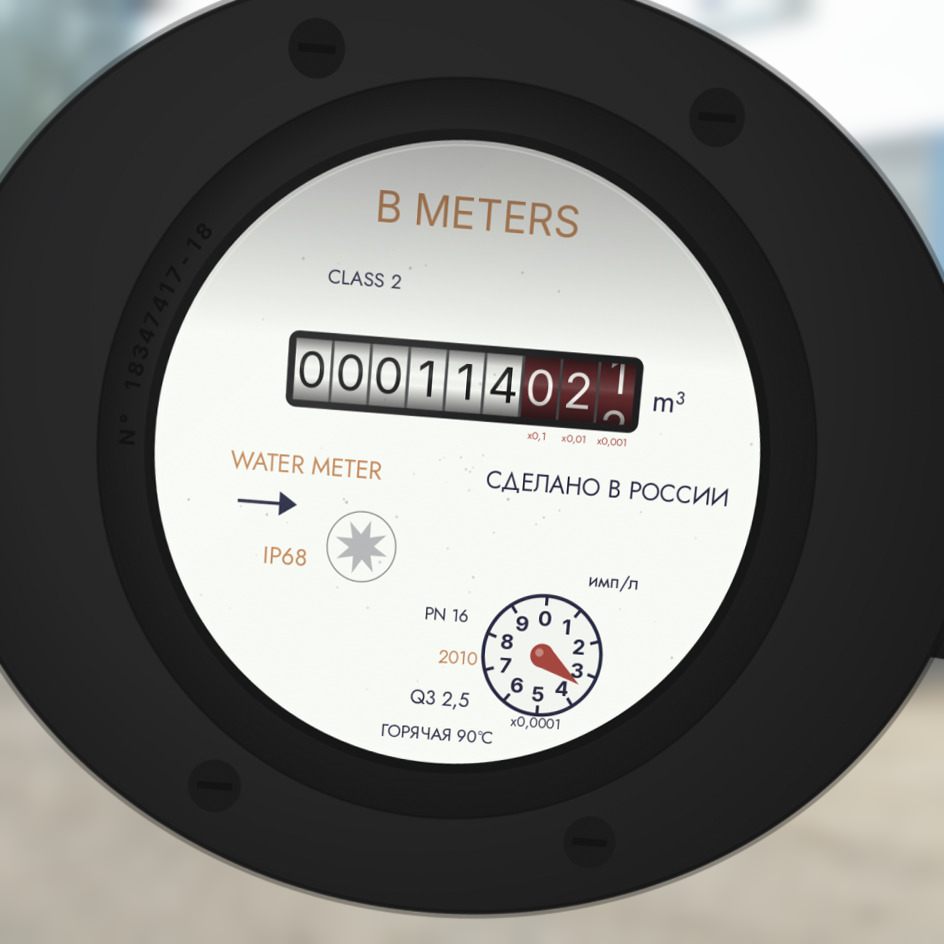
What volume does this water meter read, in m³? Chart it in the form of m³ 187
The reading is m³ 114.0213
